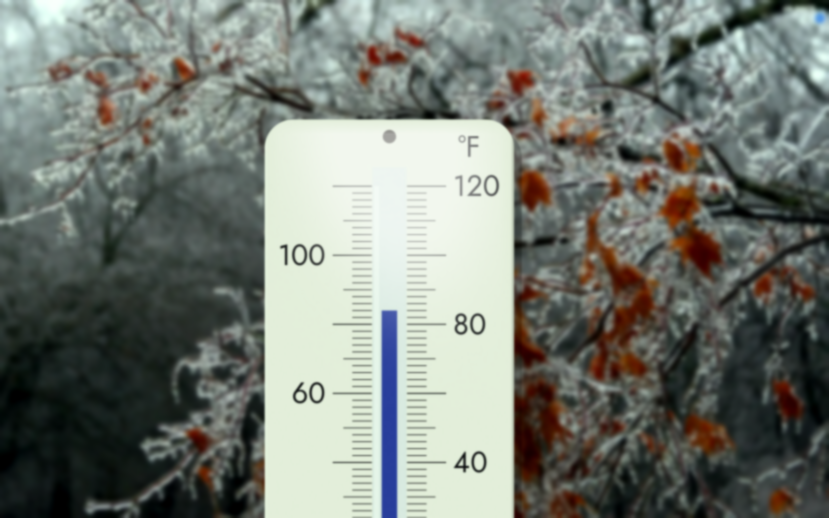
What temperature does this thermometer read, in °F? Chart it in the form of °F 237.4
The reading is °F 84
